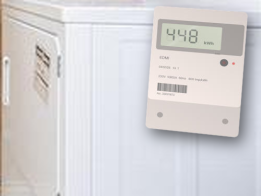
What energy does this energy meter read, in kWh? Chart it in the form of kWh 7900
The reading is kWh 448
